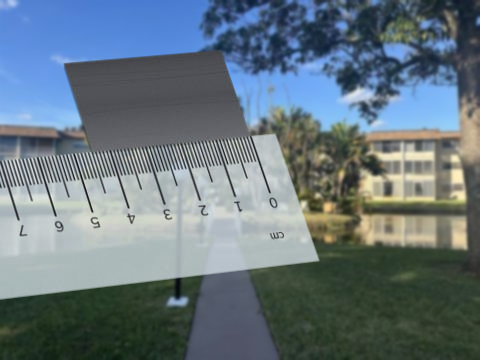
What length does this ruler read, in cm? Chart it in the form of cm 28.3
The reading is cm 4.5
